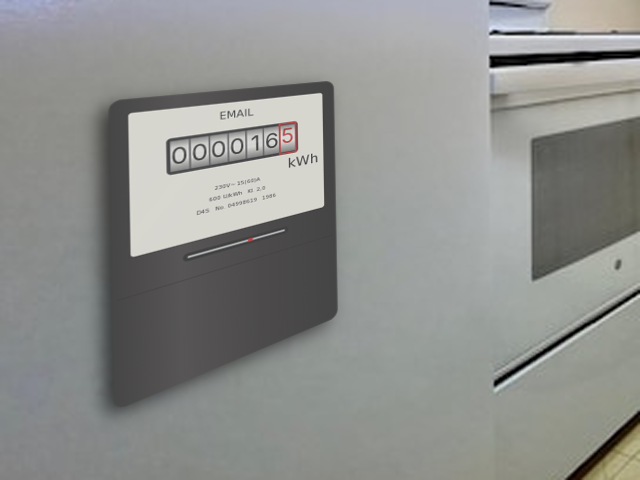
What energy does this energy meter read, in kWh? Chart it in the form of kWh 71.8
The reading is kWh 16.5
